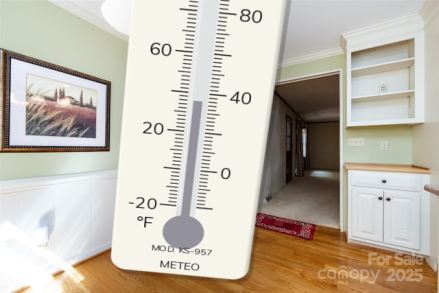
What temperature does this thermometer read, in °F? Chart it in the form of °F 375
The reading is °F 36
